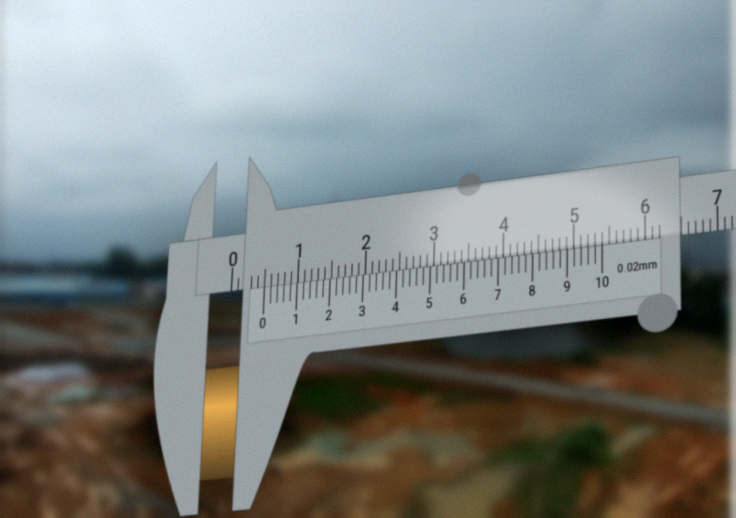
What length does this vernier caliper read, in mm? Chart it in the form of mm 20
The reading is mm 5.0
